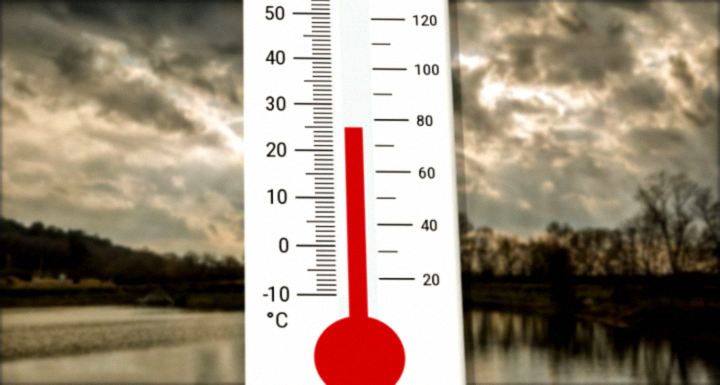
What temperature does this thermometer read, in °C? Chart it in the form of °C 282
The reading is °C 25
